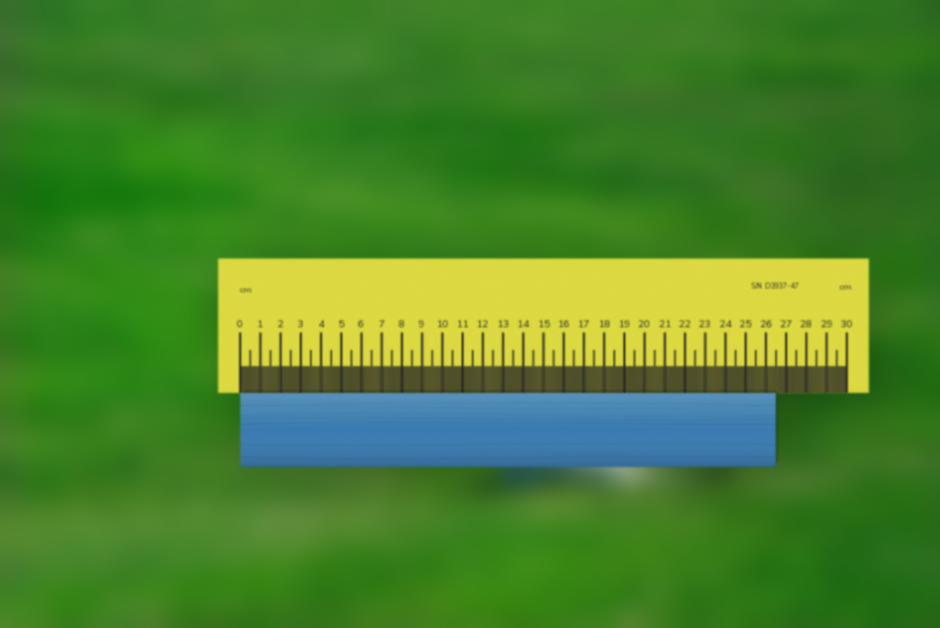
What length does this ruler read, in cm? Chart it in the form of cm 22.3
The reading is cm 26.5
